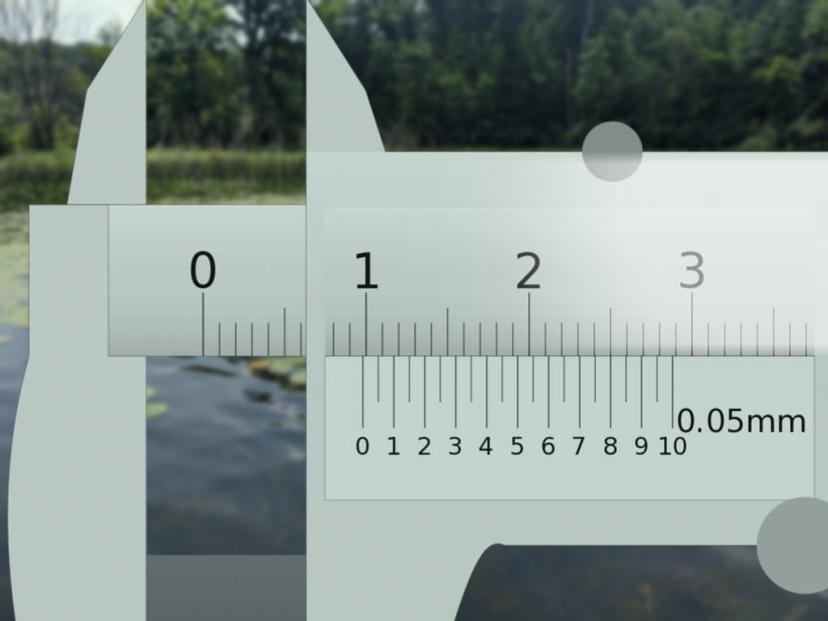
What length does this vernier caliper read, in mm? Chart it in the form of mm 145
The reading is mm 9.8
